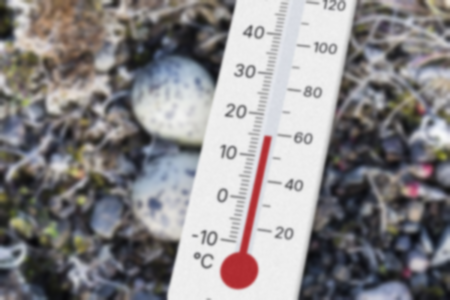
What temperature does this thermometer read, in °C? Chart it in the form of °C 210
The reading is °C 15
